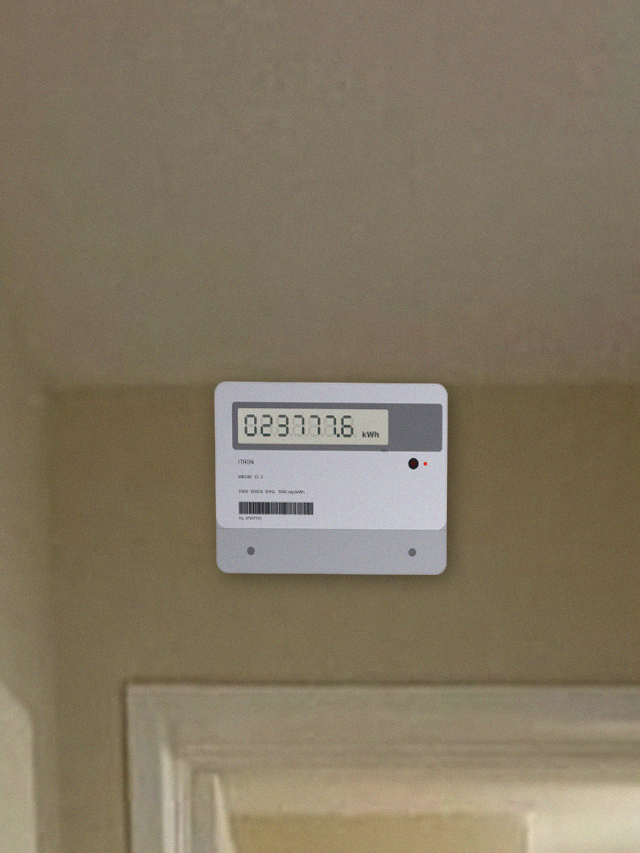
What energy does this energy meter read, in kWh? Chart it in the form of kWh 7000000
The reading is kWh 23777.6
